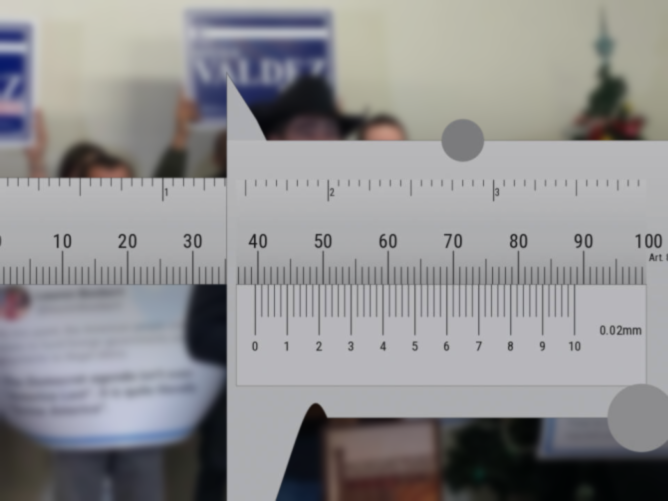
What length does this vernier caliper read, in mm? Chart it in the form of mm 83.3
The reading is mm 39.6
